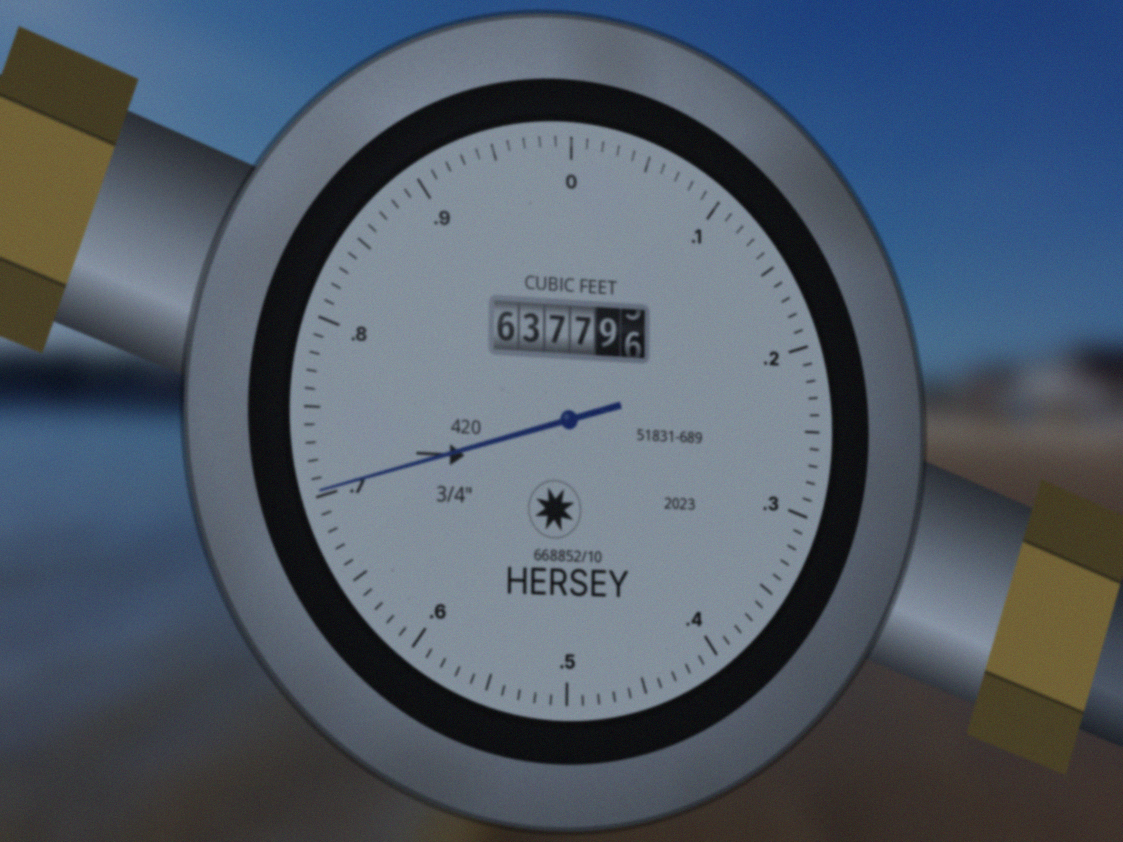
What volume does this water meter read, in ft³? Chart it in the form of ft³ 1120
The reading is ft³ 637795.70
